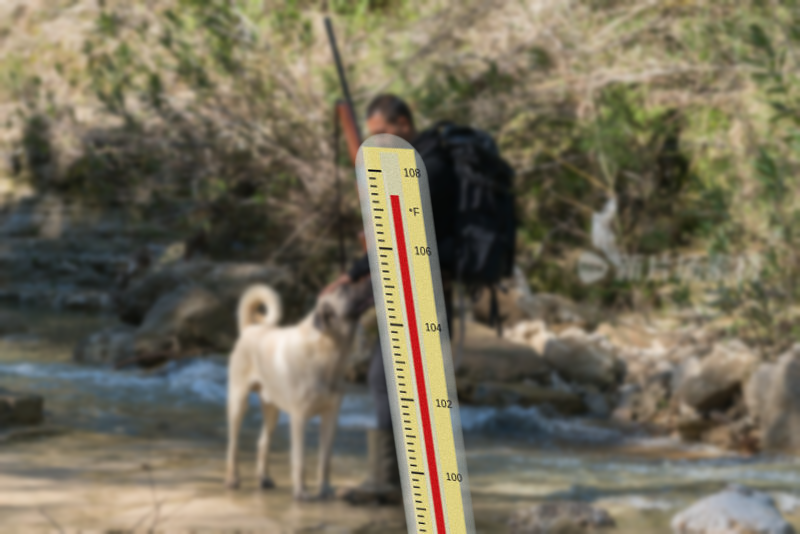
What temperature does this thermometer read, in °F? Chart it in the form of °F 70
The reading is °F 107.4
